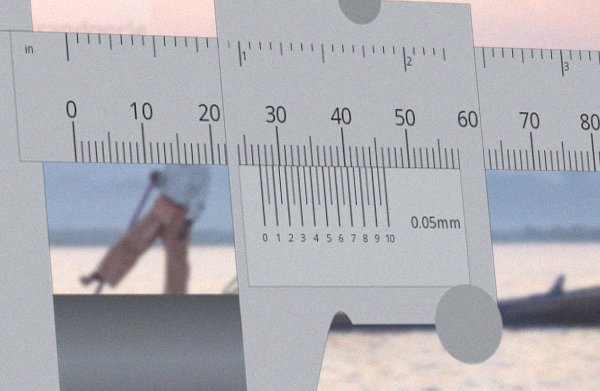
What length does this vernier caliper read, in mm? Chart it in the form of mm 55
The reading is mm 27.0
